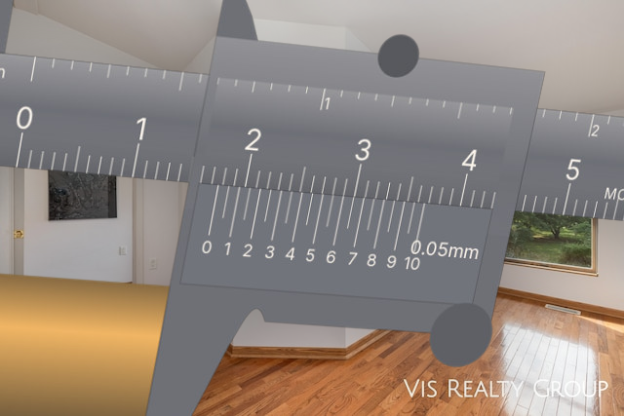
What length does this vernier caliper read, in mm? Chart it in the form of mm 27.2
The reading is mm 17.6
